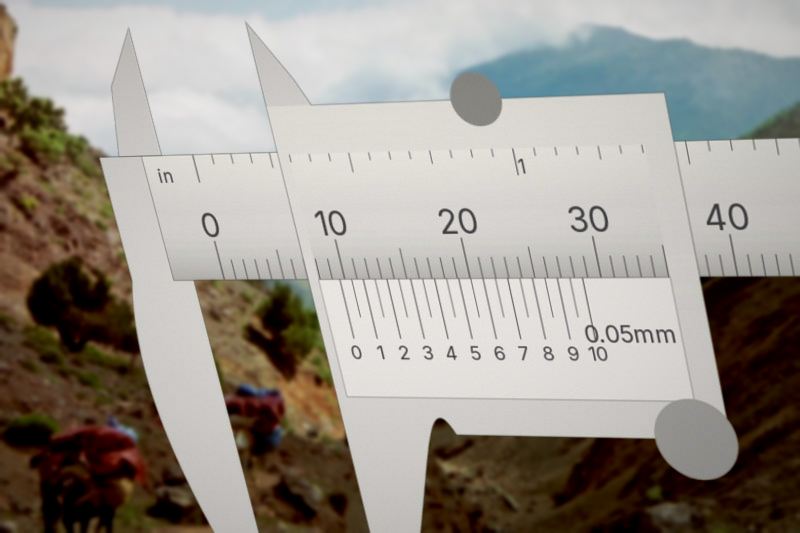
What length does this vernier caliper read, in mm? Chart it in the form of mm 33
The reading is mm 9.6
